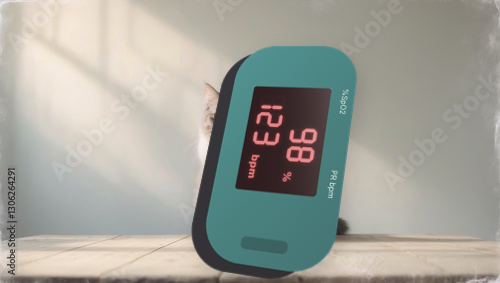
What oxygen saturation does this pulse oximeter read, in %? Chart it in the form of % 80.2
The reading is % 98
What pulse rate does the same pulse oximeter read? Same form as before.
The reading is bpm 123
